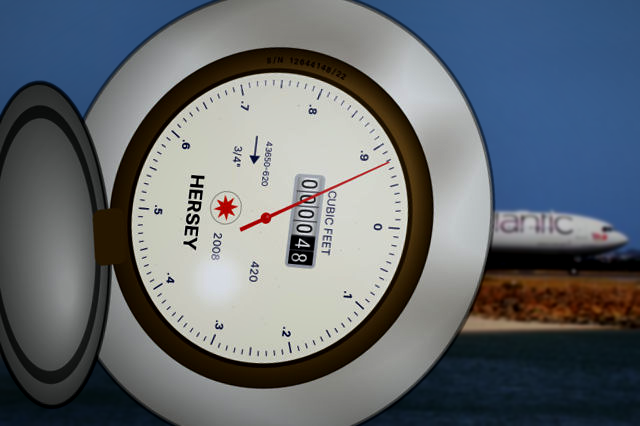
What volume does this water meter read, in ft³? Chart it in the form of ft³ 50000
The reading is ft³ 47.92
